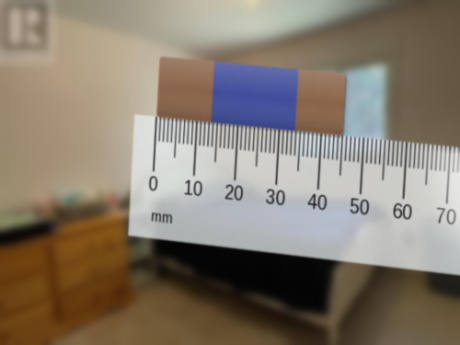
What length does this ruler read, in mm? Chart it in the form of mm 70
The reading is mm 45
